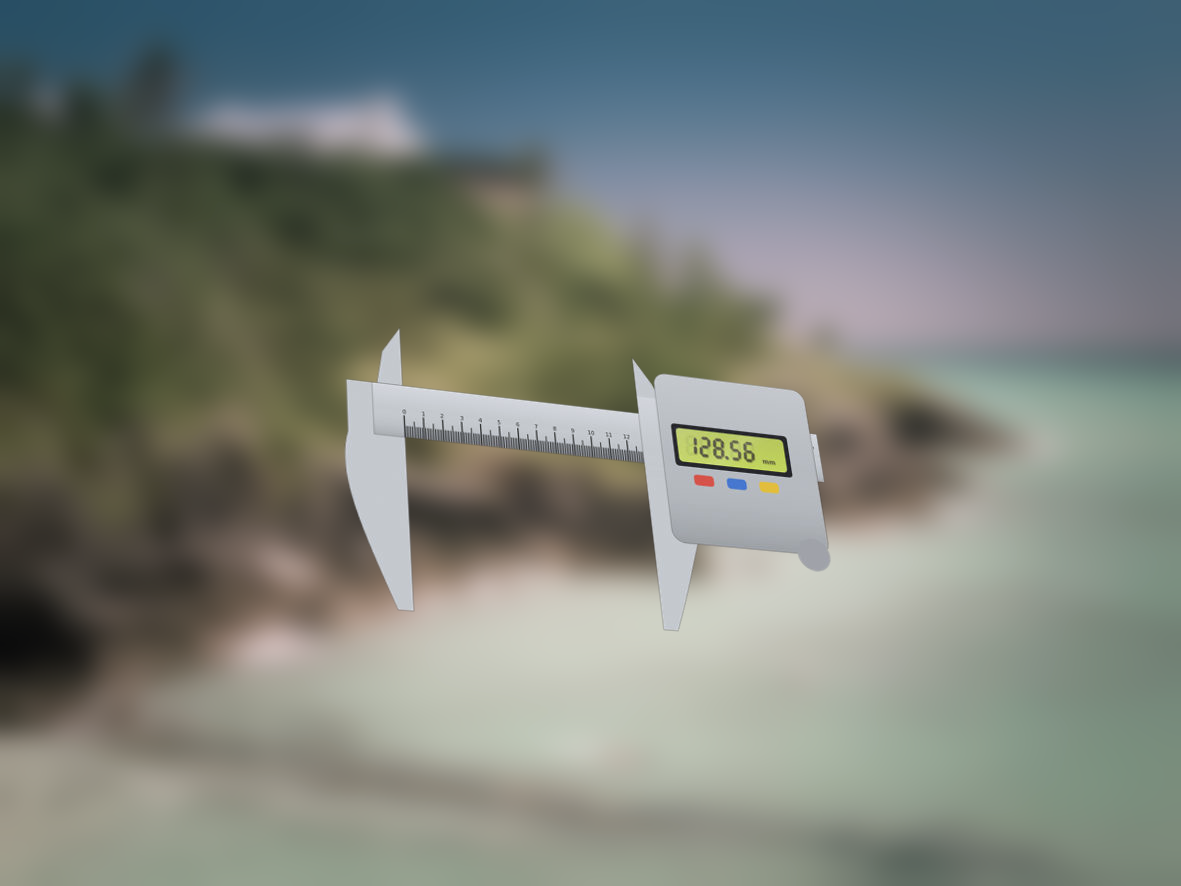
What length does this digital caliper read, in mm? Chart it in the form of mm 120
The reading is mm 128.56
